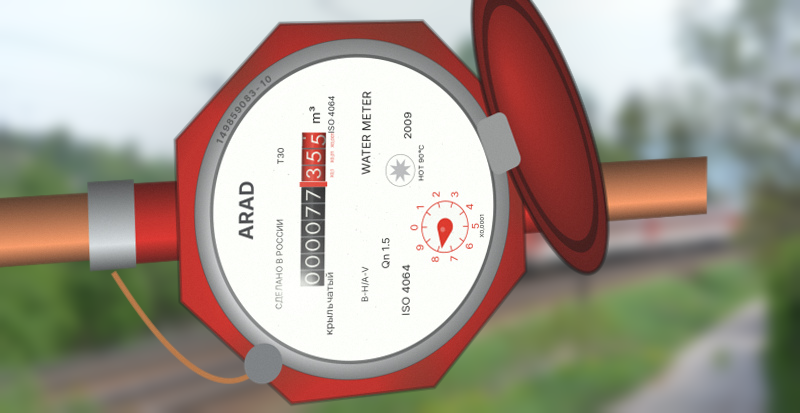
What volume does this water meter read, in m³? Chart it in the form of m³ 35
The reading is m³ 77.3547
